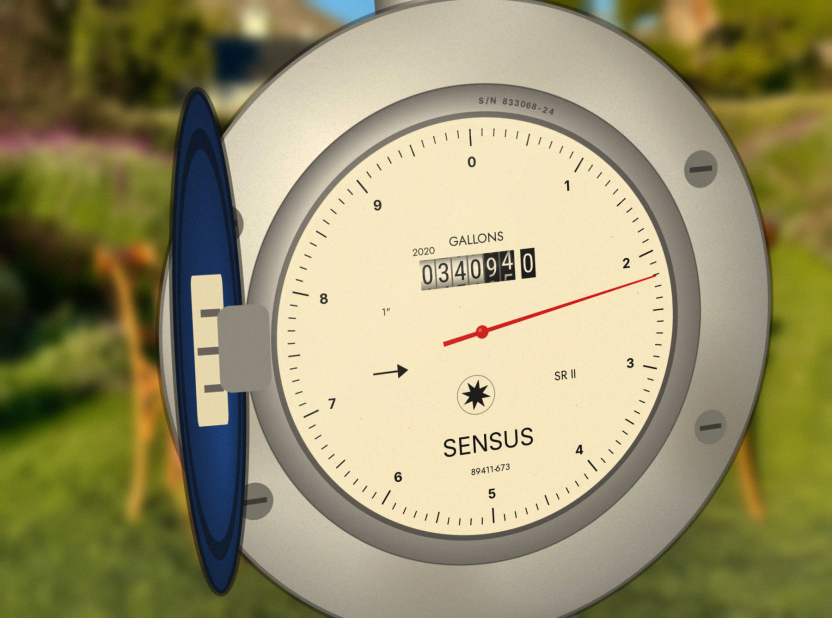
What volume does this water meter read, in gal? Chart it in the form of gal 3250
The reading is gal 340942.2
